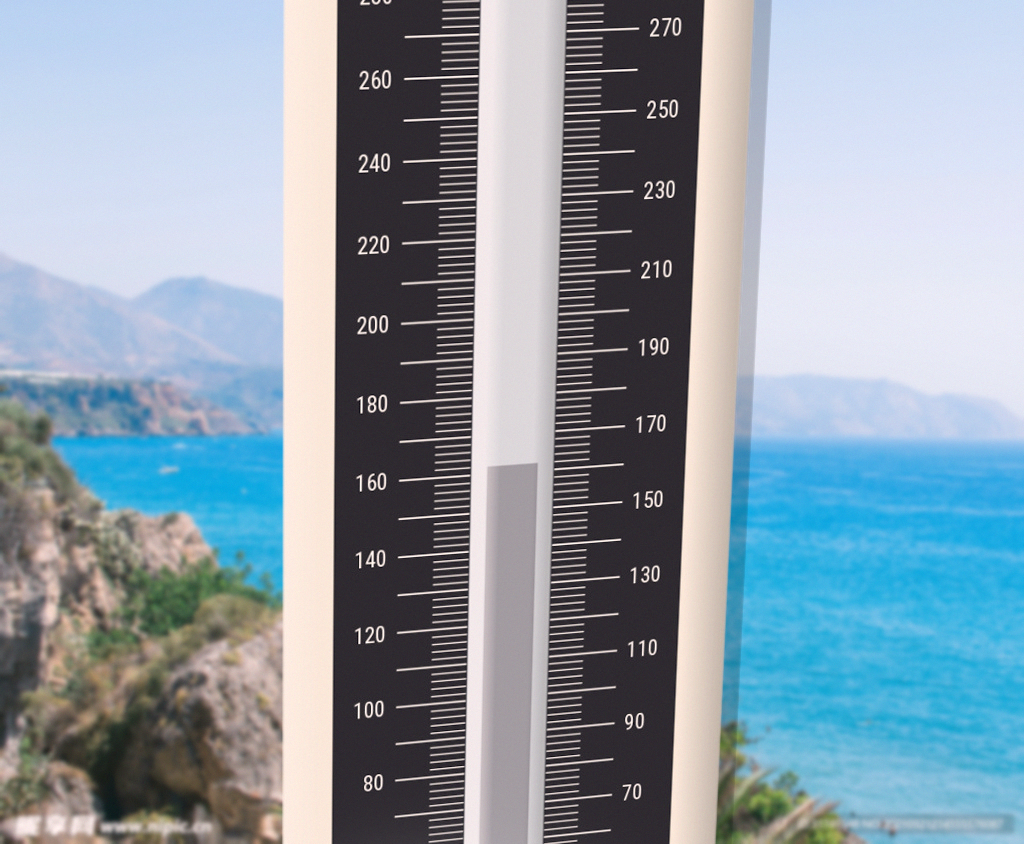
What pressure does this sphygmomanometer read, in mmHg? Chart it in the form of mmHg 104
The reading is mmHg 162
